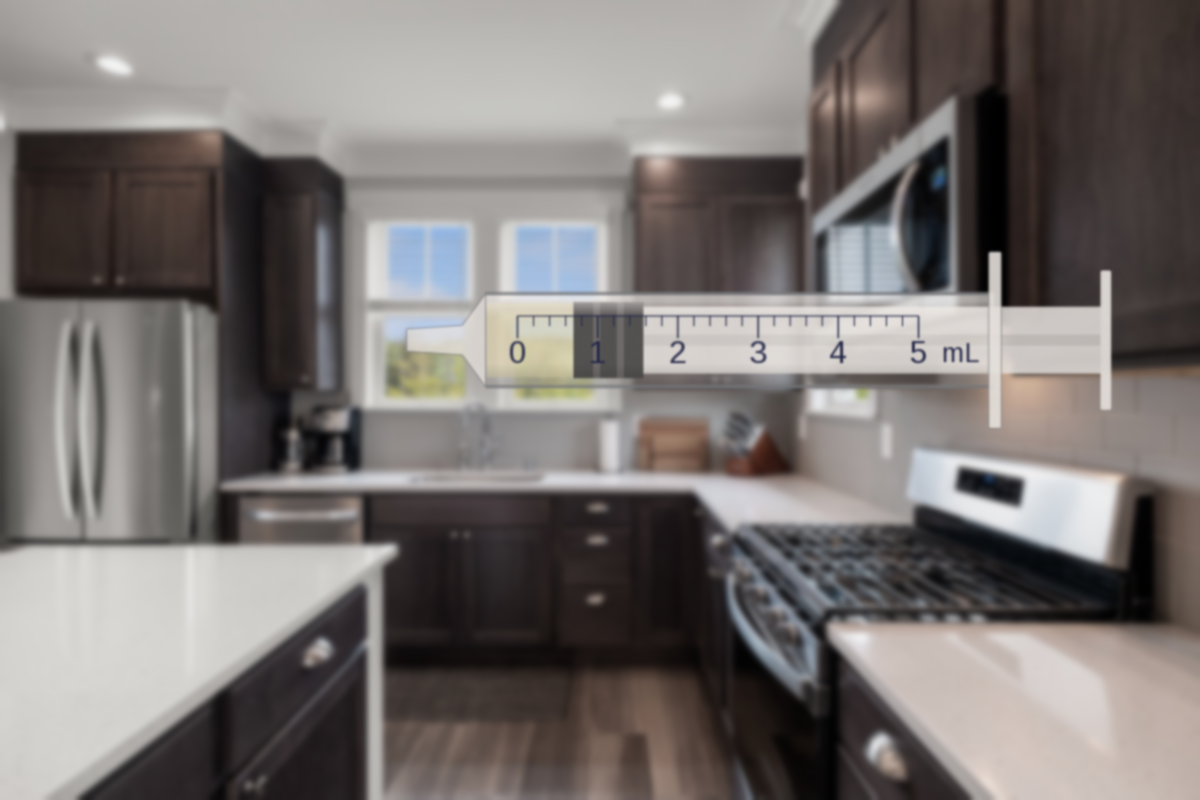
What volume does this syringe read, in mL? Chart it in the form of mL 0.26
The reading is mL 0.7
